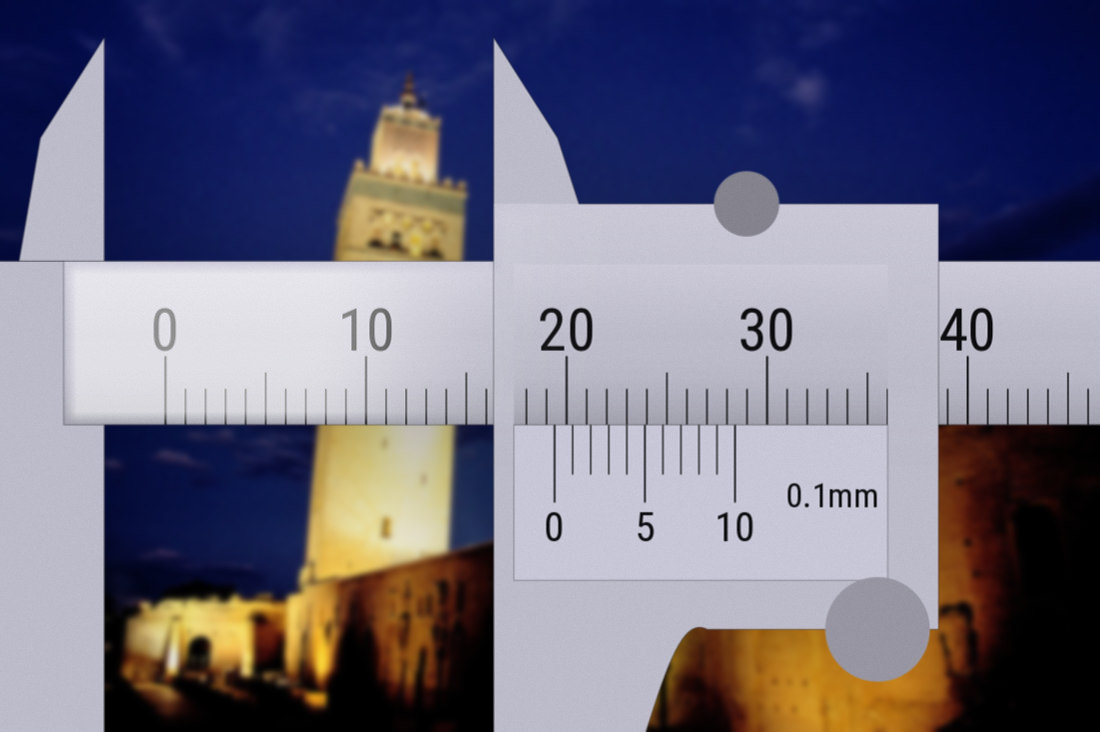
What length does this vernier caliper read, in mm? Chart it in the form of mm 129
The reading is mm 19.4
